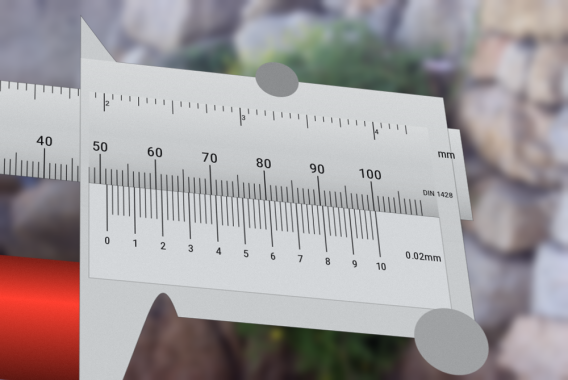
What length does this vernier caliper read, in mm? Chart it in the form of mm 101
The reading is mm 51.2
